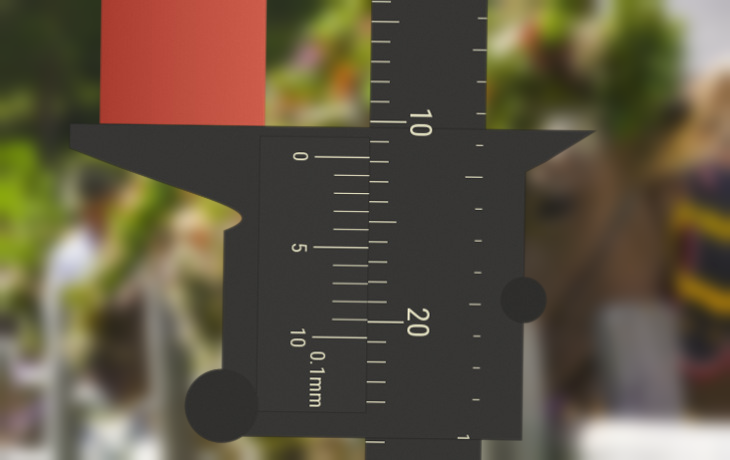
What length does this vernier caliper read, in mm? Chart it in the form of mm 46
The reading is mm 11.8
